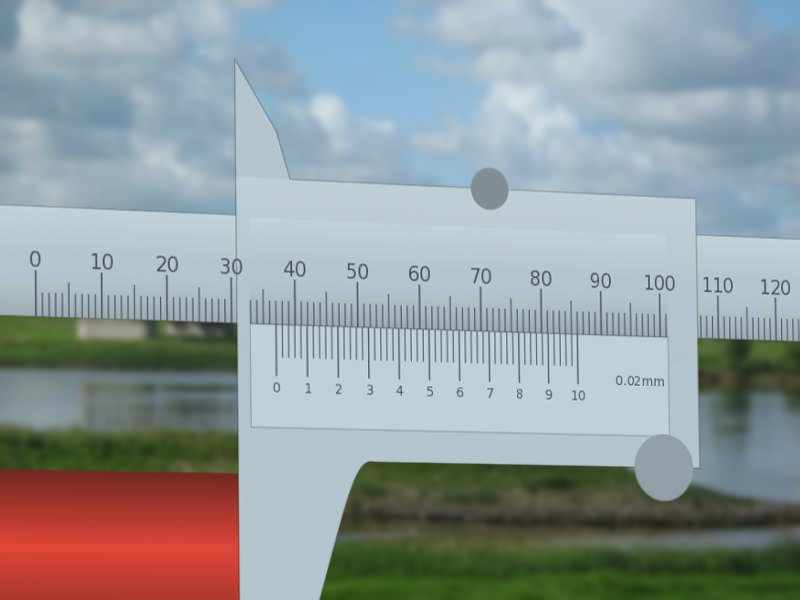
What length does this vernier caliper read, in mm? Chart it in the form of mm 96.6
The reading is mm 37.0
